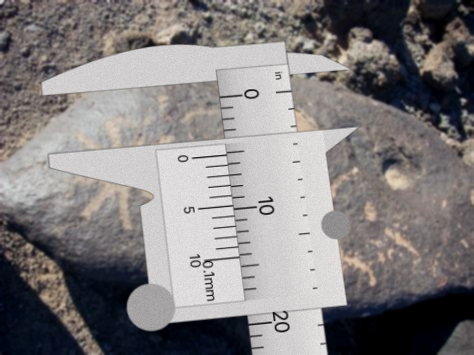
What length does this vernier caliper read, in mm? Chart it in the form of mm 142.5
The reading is mm 5.2
